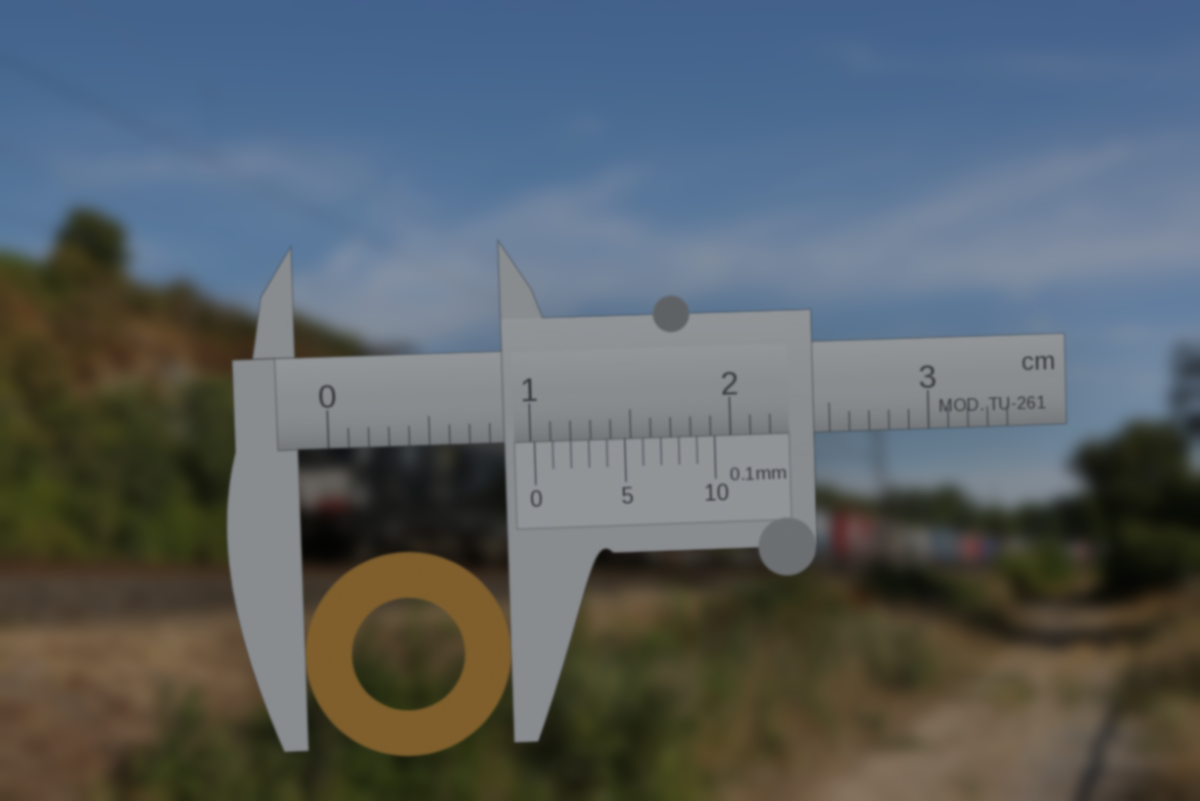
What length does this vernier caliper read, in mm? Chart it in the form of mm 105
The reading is mm 10.2
